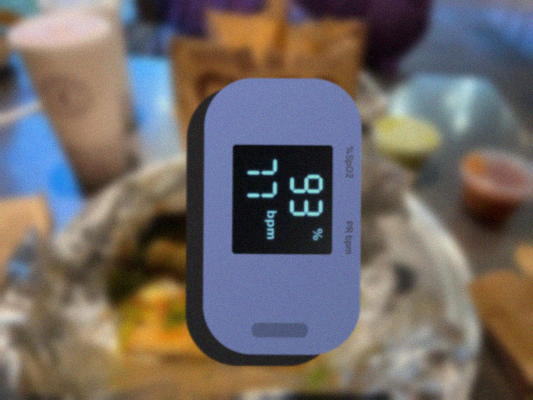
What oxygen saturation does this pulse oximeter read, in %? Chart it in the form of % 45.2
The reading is % 93
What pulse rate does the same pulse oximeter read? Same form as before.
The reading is bpm 77
